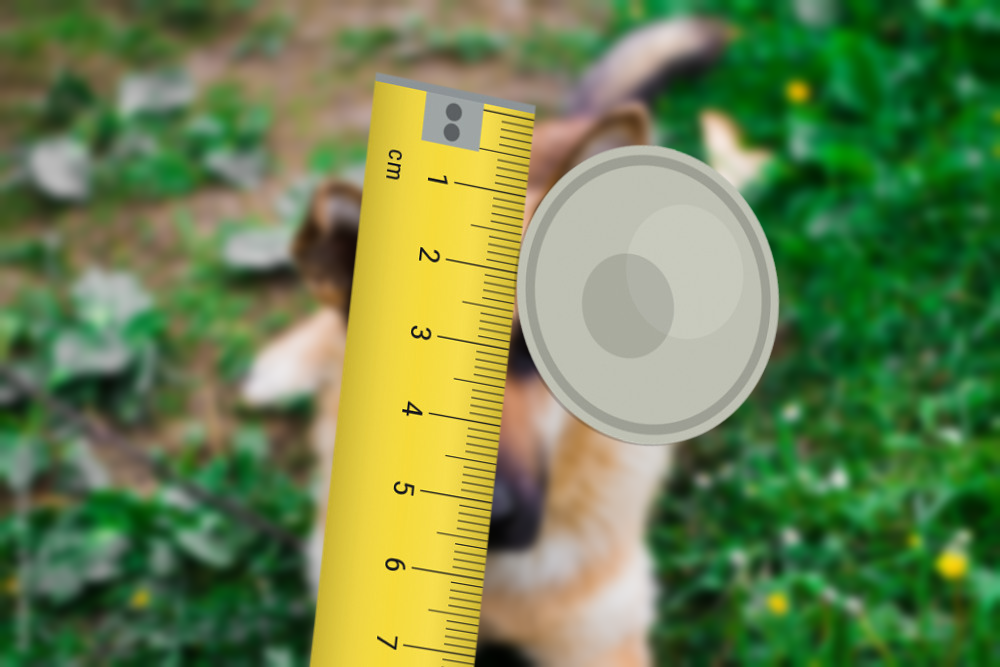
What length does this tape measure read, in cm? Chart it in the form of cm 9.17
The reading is cm 3.9
